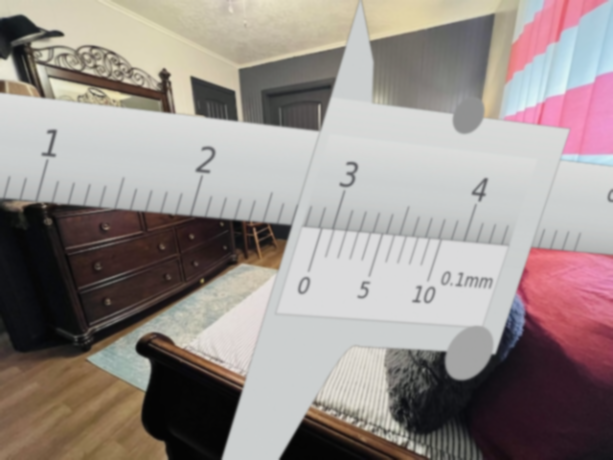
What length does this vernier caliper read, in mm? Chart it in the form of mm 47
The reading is mm 29.2
